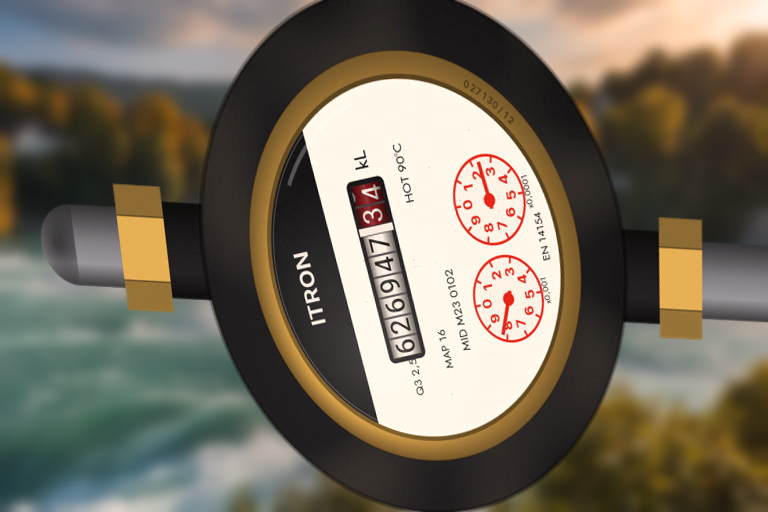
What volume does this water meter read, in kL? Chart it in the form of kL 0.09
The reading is kL 626947.3382
